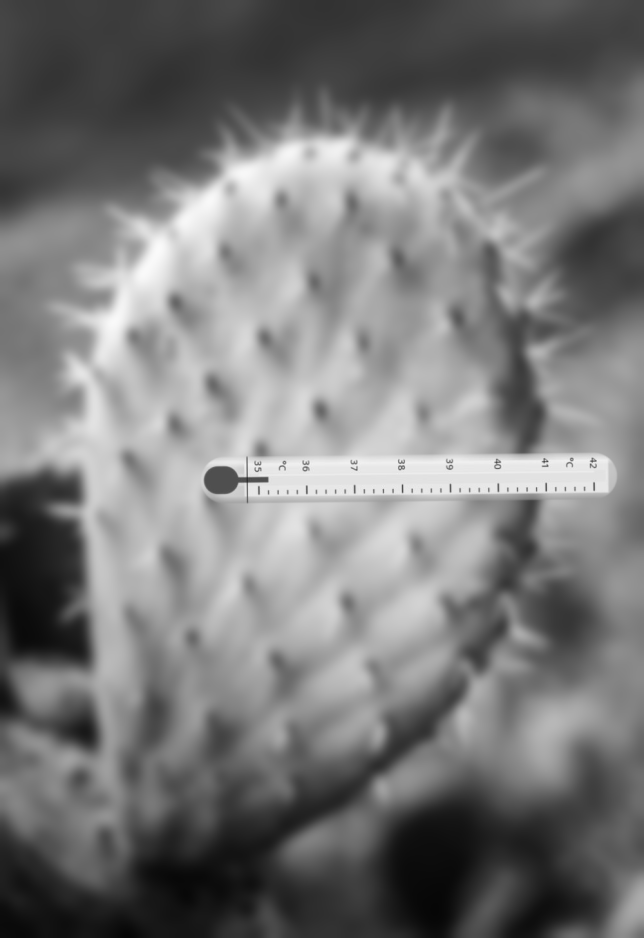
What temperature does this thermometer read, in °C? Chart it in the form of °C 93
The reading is °C 35.2
